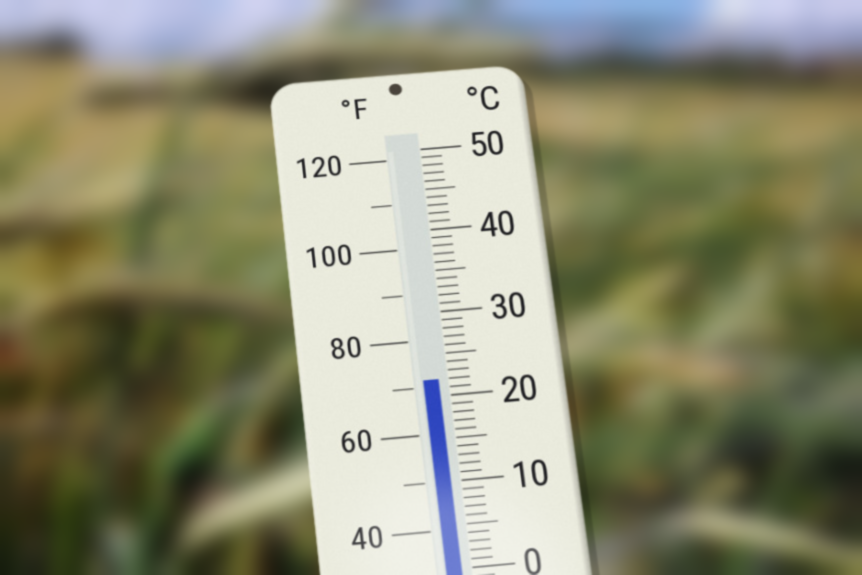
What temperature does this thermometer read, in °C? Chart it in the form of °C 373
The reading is °C 22
